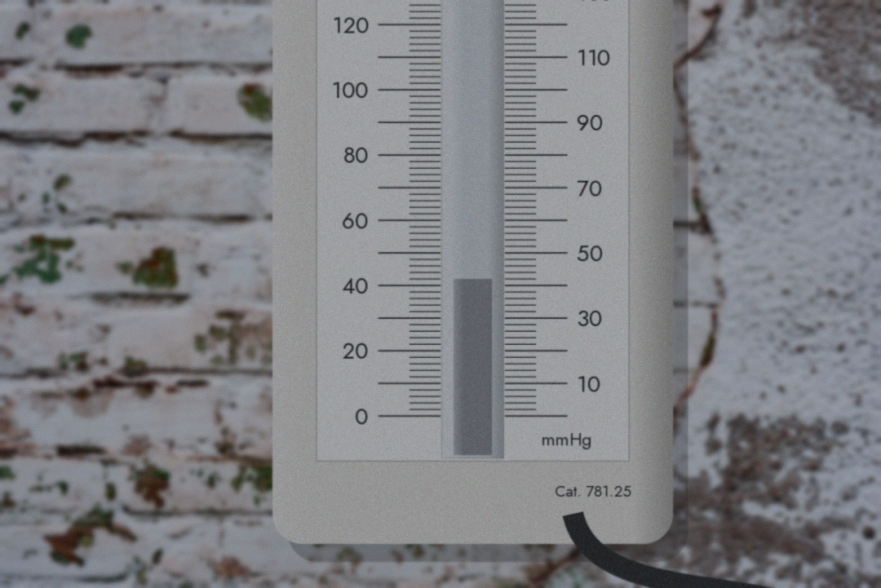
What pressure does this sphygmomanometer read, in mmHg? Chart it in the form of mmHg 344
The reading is mmHg 42
